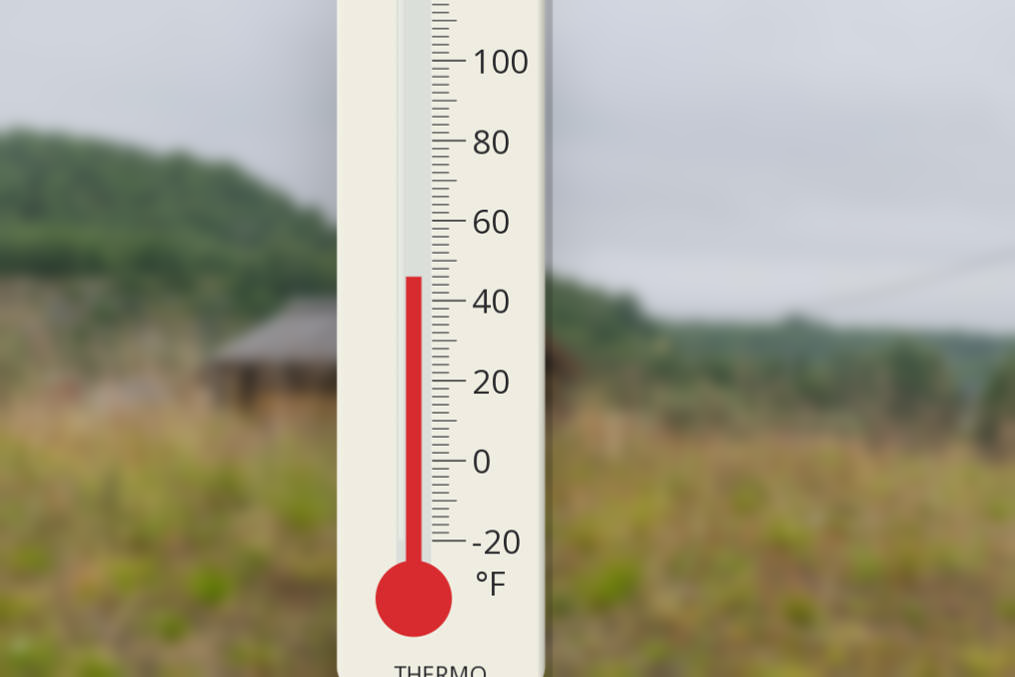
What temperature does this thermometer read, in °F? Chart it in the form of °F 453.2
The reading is °F 46
